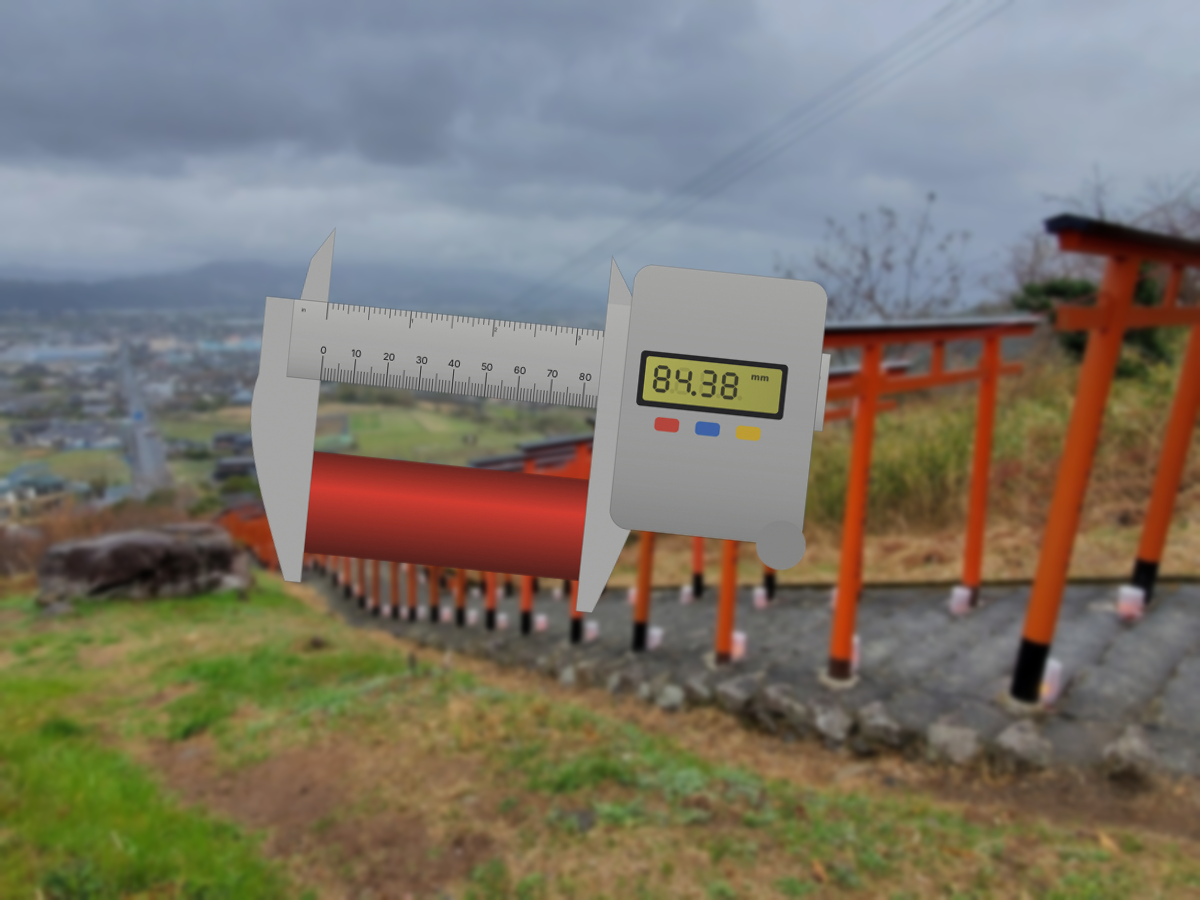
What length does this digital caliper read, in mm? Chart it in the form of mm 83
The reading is mm 84.38
